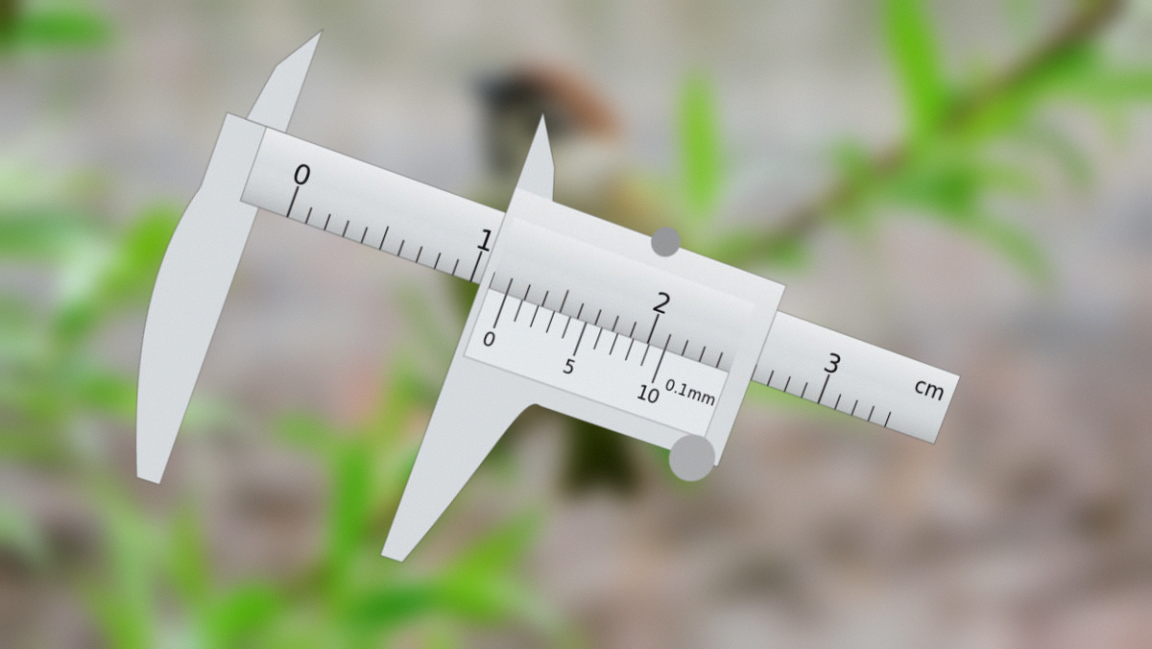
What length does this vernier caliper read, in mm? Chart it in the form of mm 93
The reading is mm 12.0
